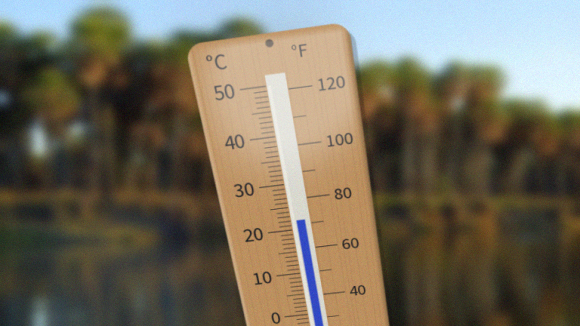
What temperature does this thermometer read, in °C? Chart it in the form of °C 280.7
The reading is °C 22
